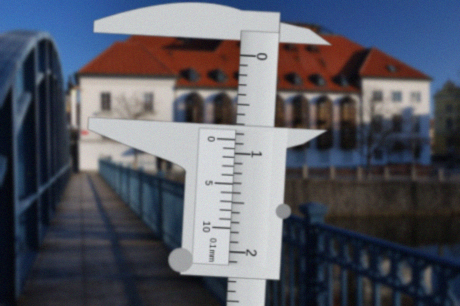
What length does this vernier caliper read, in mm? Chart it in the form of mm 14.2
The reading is mm 8.6
